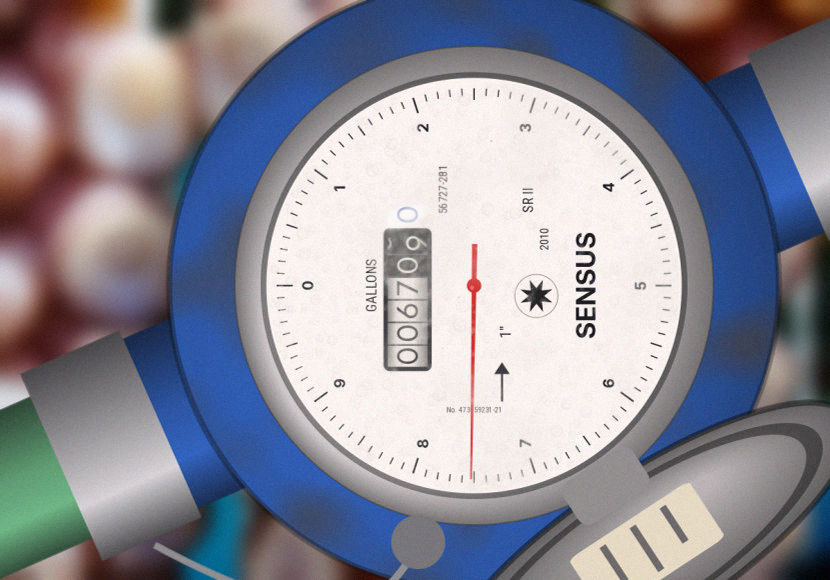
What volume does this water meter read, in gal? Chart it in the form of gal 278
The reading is gal 67087.5
